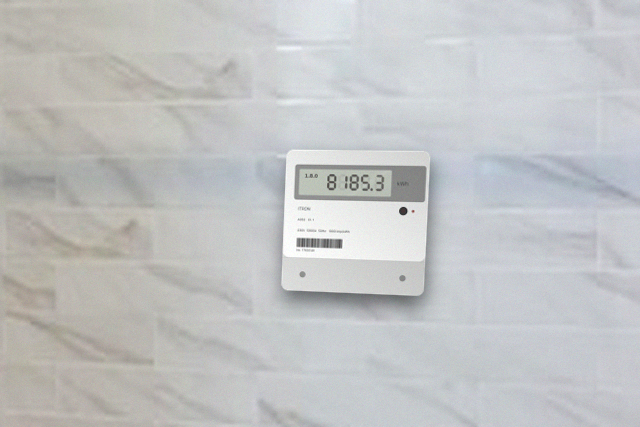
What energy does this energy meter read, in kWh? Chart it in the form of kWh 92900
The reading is kWh 8185.3
